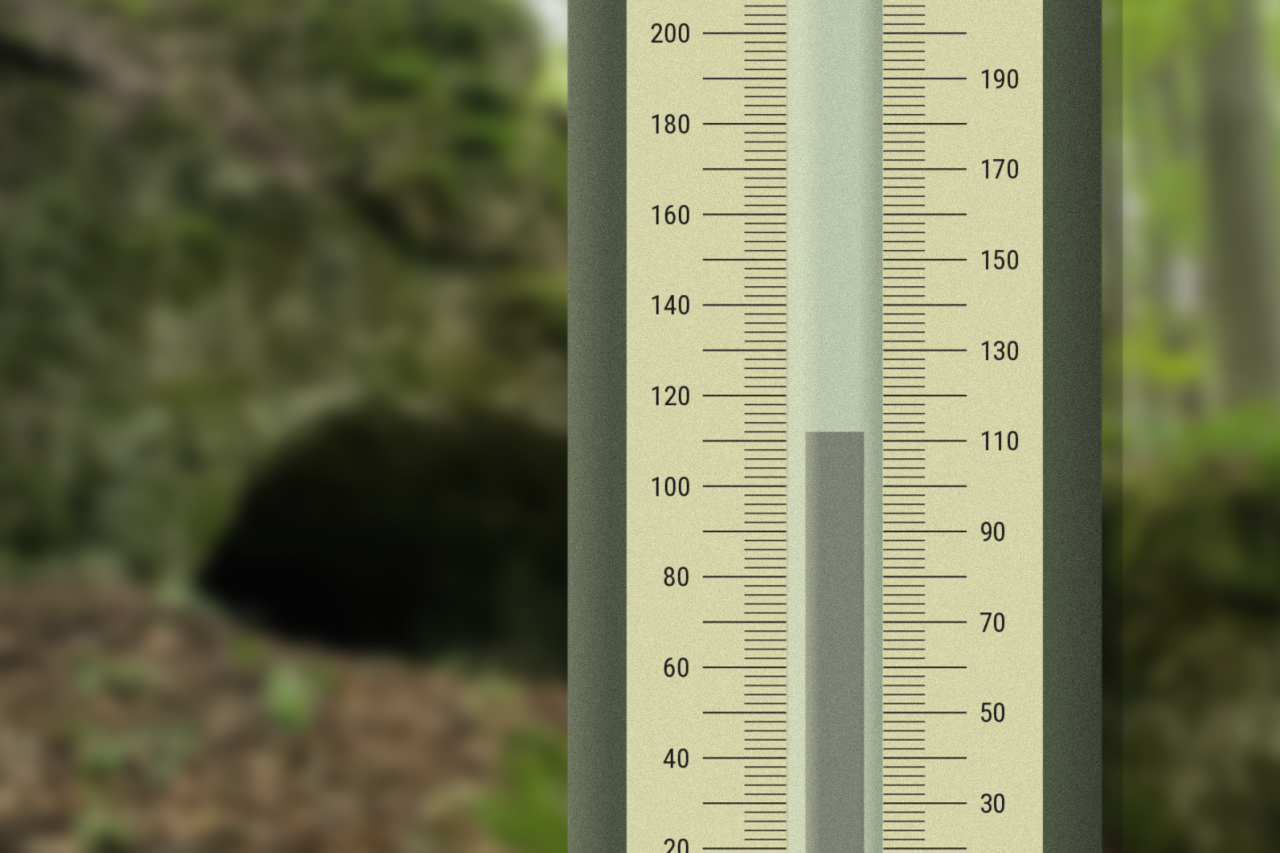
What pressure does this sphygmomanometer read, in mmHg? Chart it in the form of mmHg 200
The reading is mmHg 112
